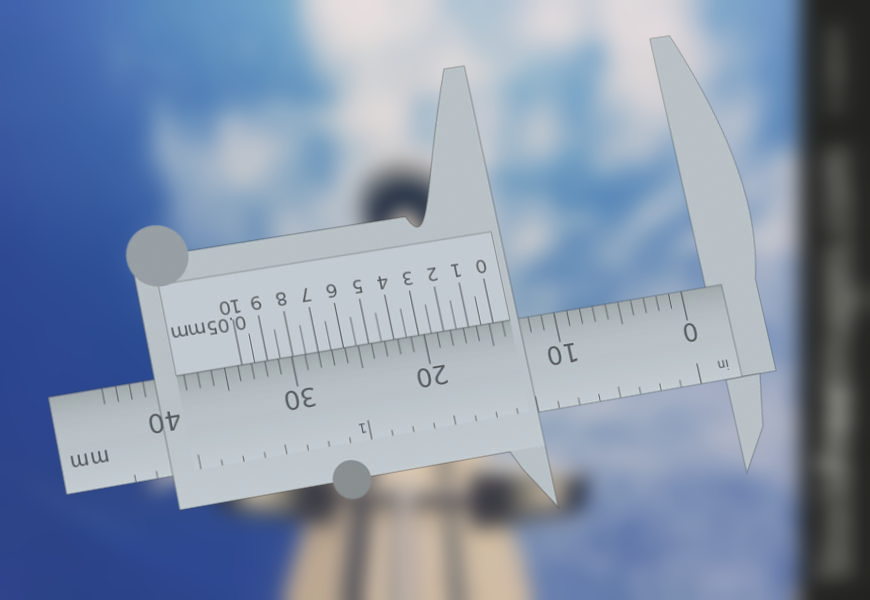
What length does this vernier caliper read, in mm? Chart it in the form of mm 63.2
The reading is mm 14.7
